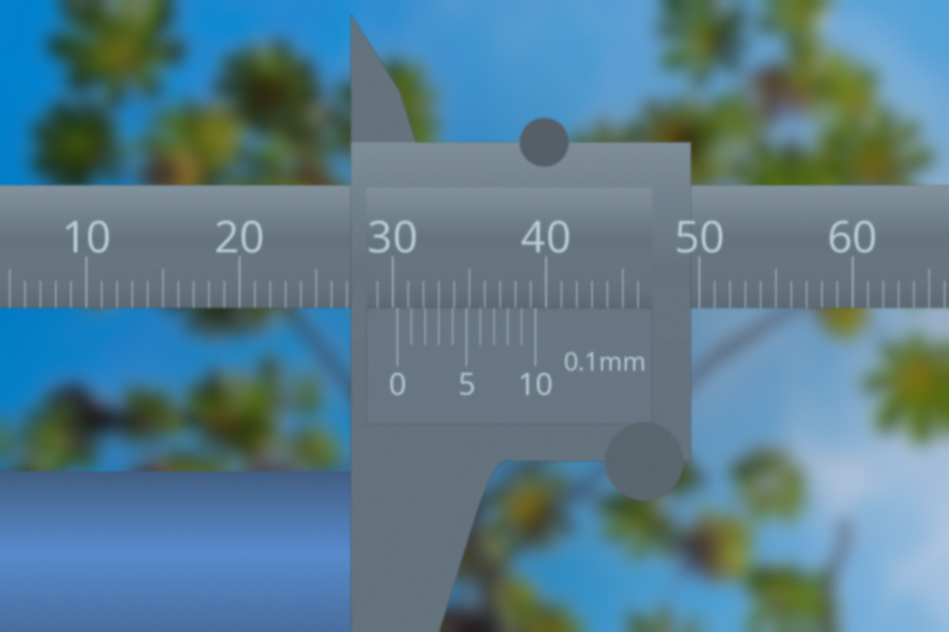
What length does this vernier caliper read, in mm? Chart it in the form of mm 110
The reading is mm 30.3
